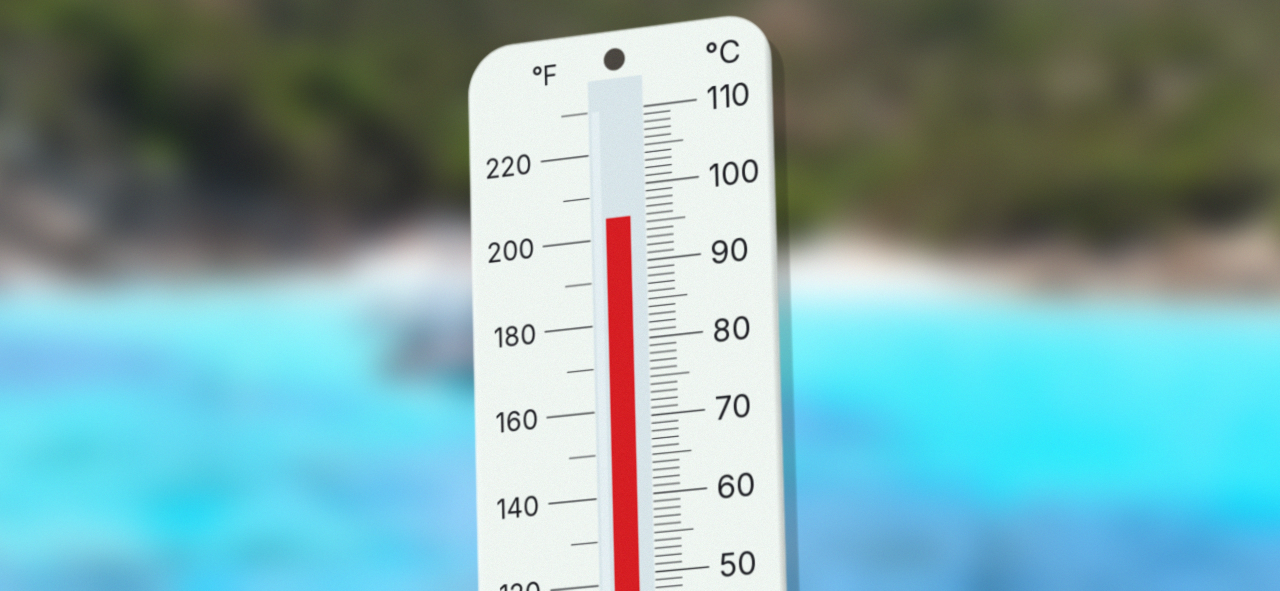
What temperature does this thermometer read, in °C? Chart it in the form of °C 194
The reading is °C 96
